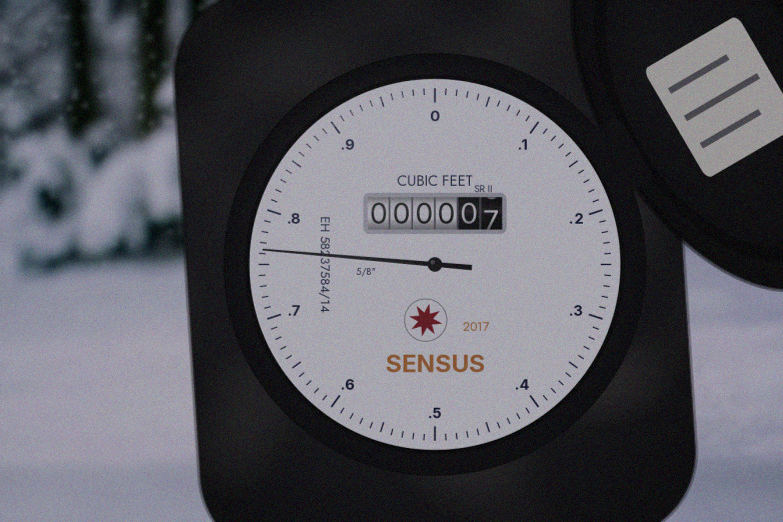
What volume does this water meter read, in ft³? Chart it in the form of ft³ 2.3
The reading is ft³ 6.76
